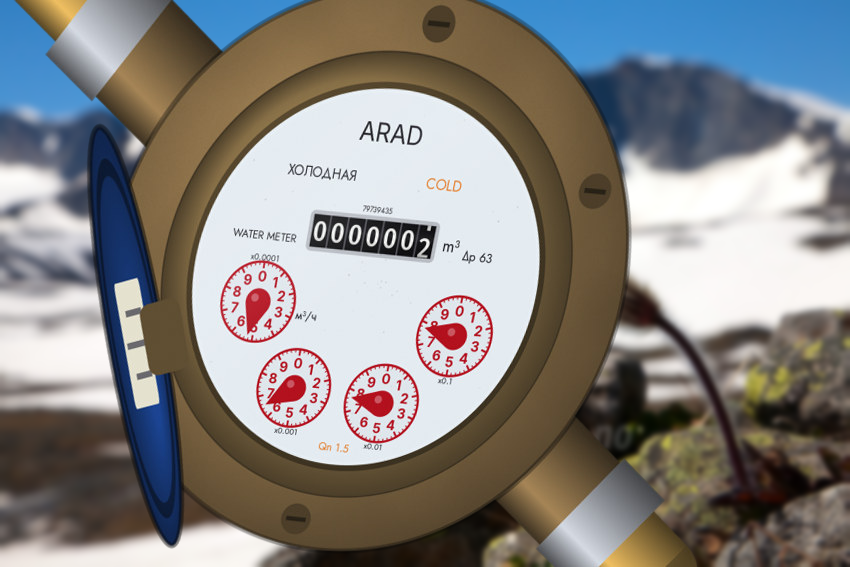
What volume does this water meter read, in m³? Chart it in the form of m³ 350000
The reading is m³ 1.7765
